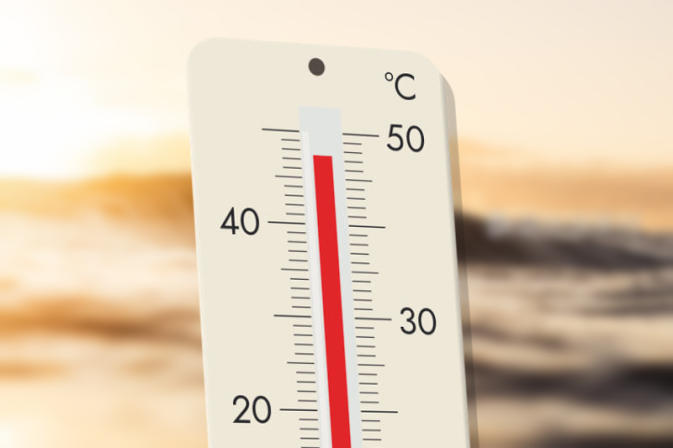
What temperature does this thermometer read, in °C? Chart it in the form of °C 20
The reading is °C 47.5
